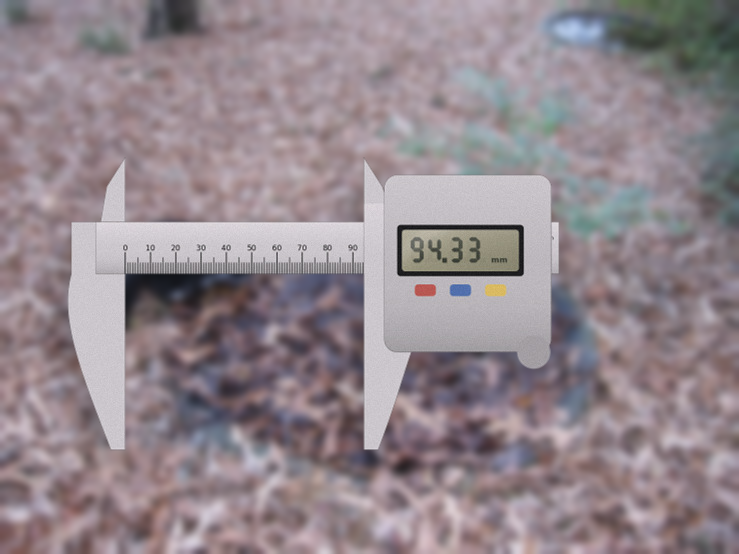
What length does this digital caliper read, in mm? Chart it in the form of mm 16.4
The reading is mm 94.33
